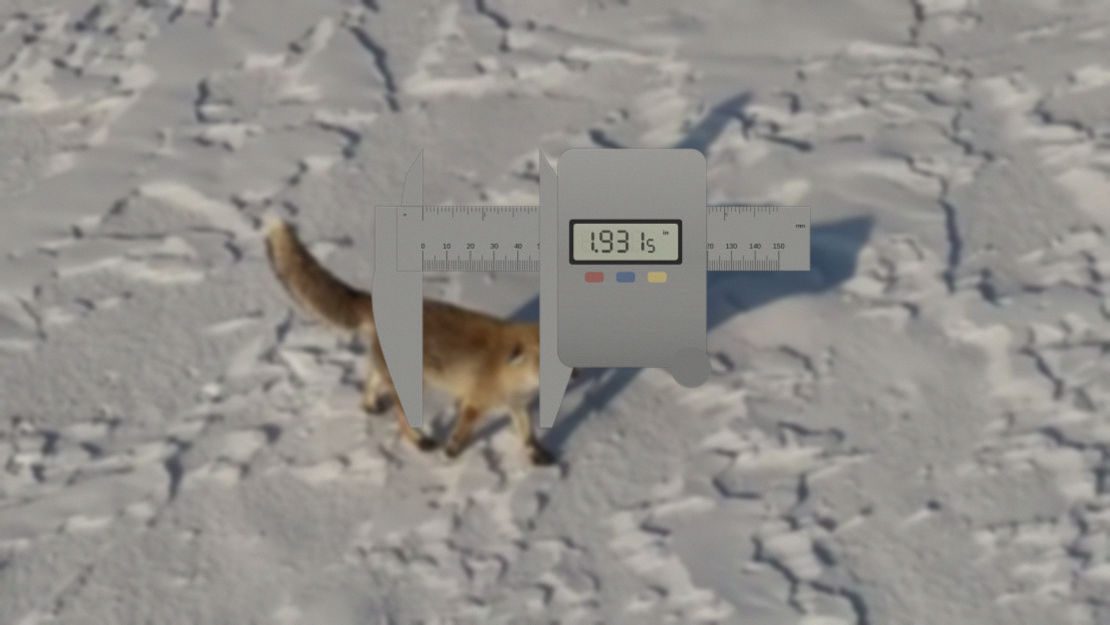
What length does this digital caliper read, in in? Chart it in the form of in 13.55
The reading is in 1.9315
